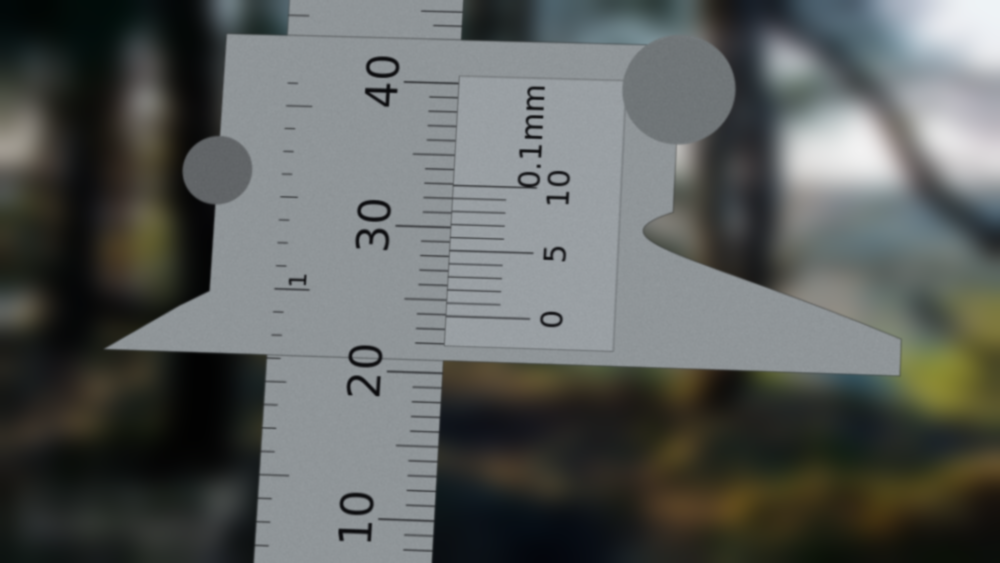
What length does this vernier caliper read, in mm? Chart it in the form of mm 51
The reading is mm 23.9
